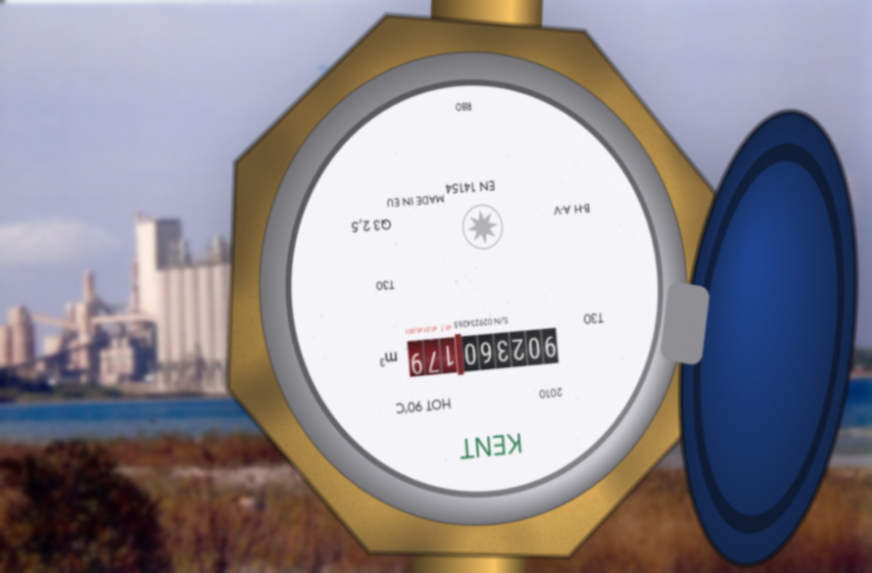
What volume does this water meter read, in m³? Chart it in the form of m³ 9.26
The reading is m³ 902360.179
